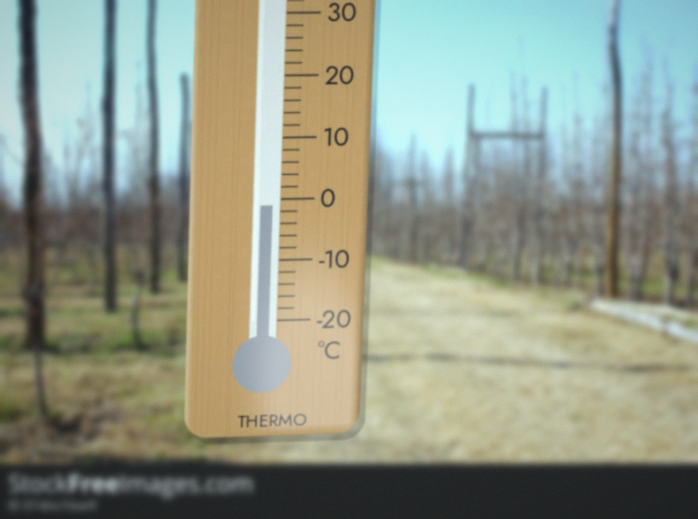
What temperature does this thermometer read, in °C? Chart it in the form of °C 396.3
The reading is °C -1
